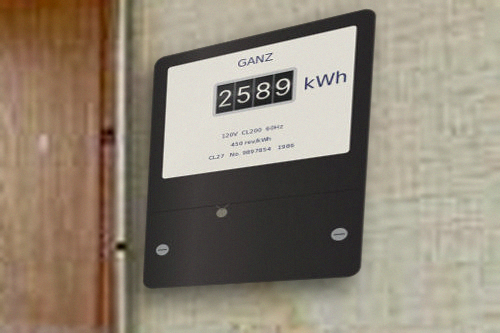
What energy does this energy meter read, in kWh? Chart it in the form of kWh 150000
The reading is kWh 2589
